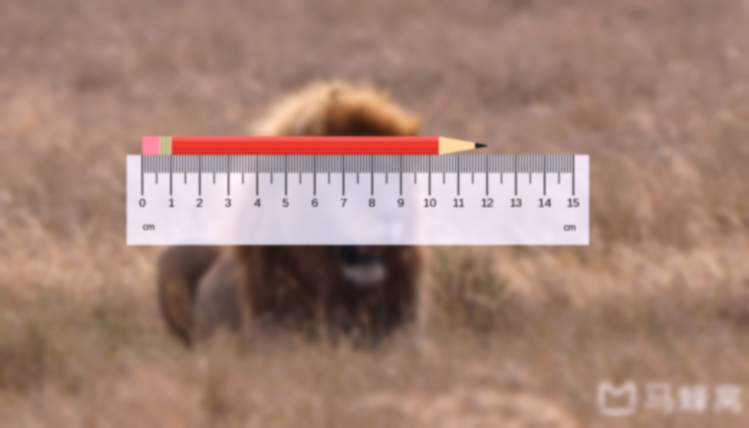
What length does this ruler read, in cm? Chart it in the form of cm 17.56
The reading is cm 12
